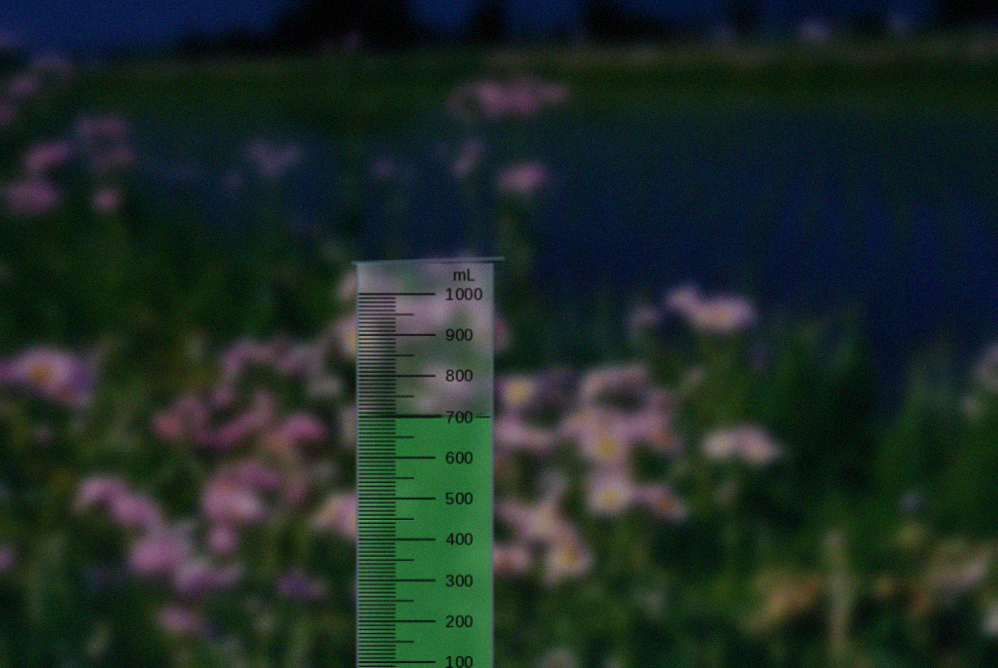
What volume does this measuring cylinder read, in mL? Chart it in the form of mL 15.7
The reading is mL 700
